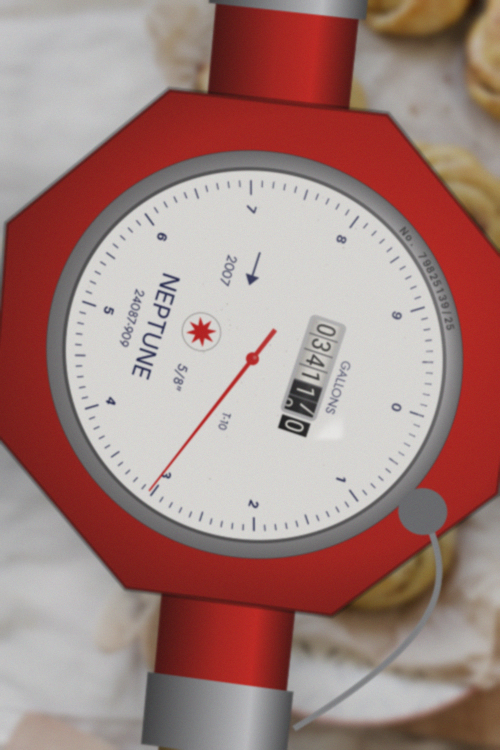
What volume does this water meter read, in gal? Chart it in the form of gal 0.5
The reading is gal 341173.0
